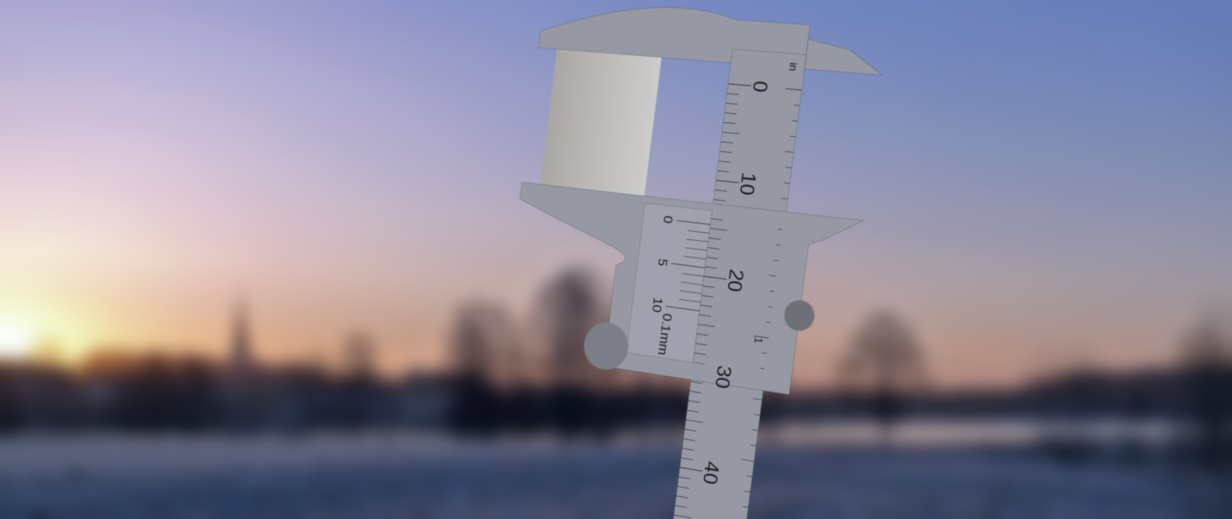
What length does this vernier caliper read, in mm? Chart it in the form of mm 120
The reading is mm 14.6
